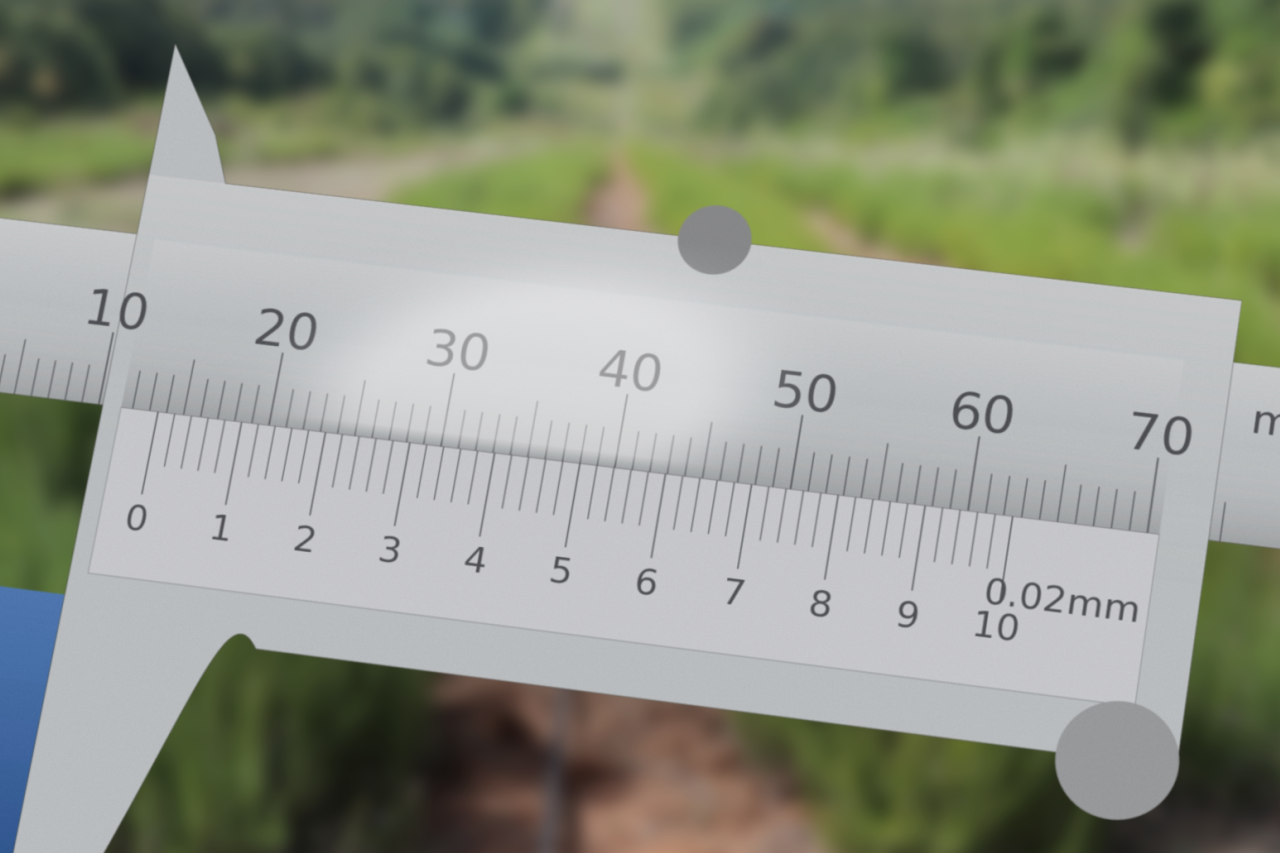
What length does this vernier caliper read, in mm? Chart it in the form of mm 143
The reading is mm 13.5
